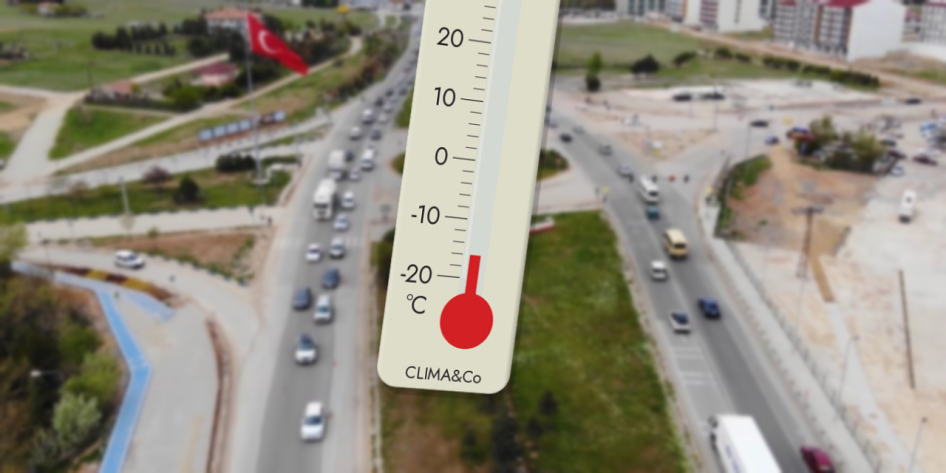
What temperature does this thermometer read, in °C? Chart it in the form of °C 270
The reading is °C -16
